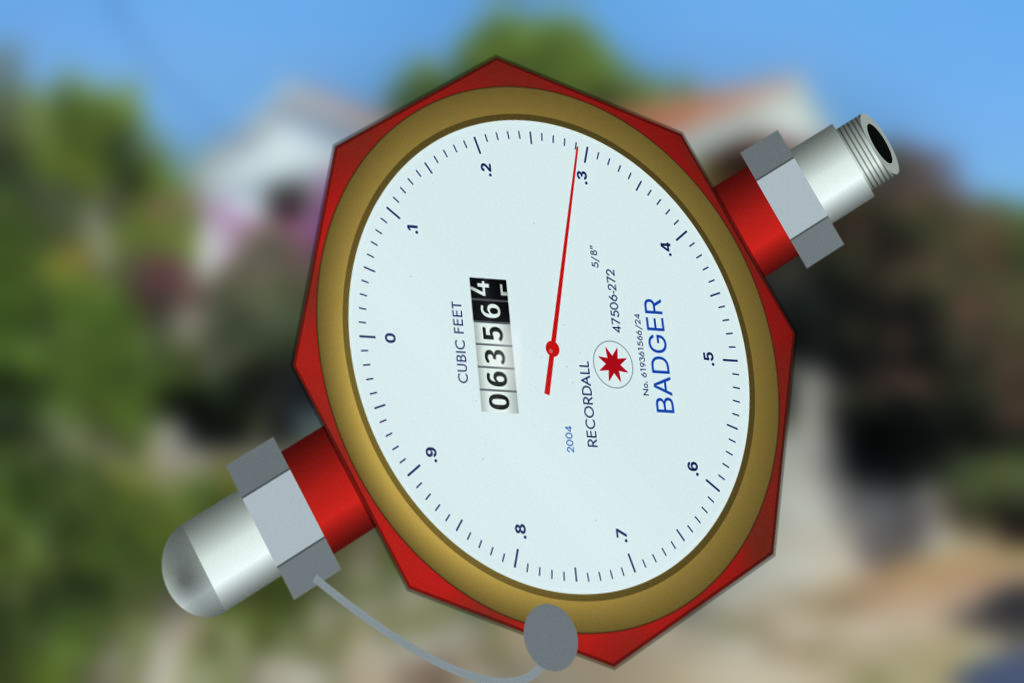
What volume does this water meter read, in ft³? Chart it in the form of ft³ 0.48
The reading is ft³ 63564.29
